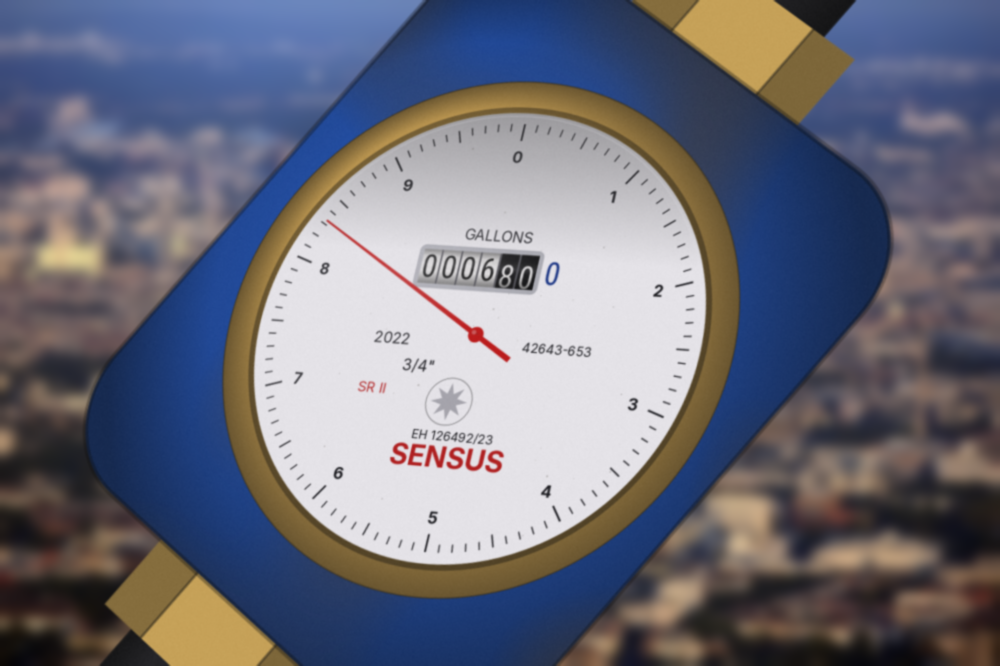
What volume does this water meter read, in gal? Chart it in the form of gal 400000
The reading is gal 6798.3
